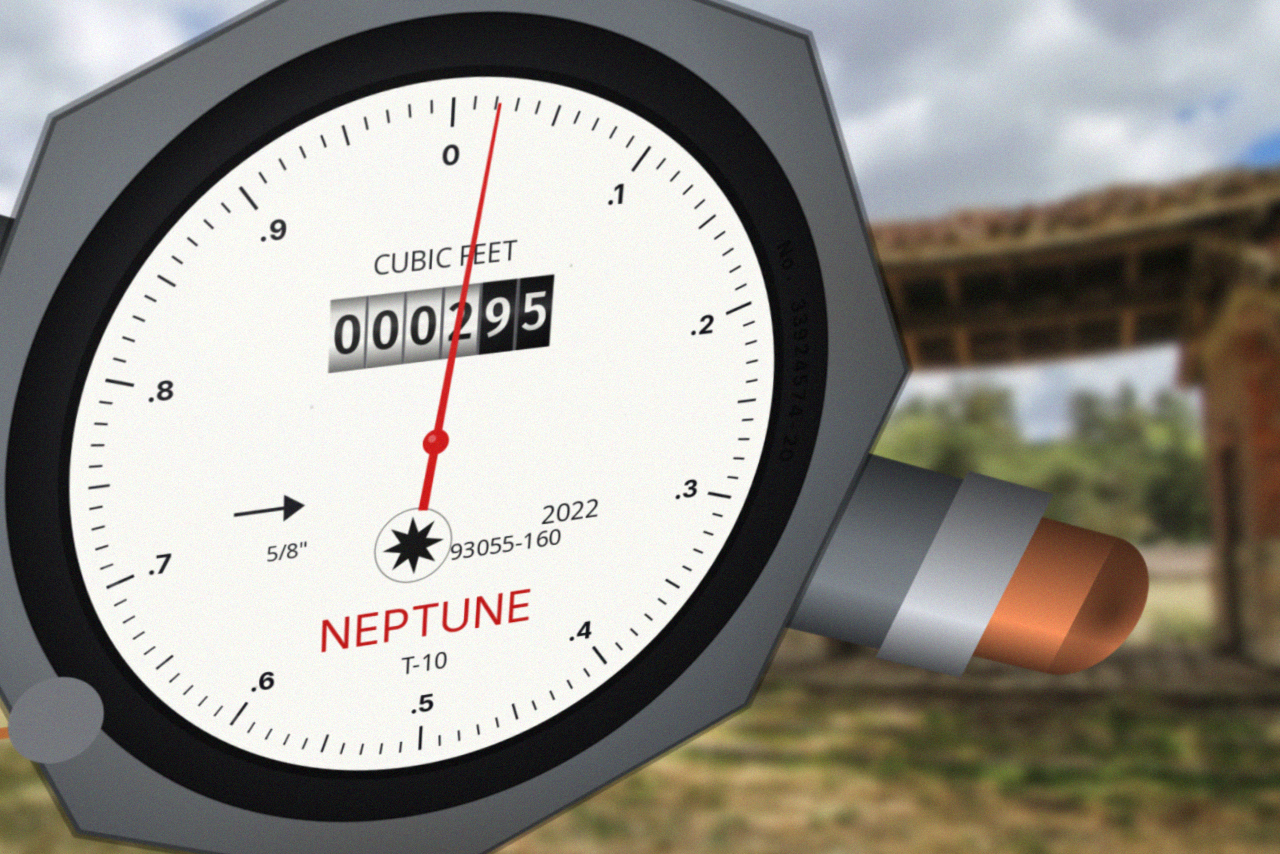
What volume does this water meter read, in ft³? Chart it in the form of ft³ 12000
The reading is ft³ 295.02
